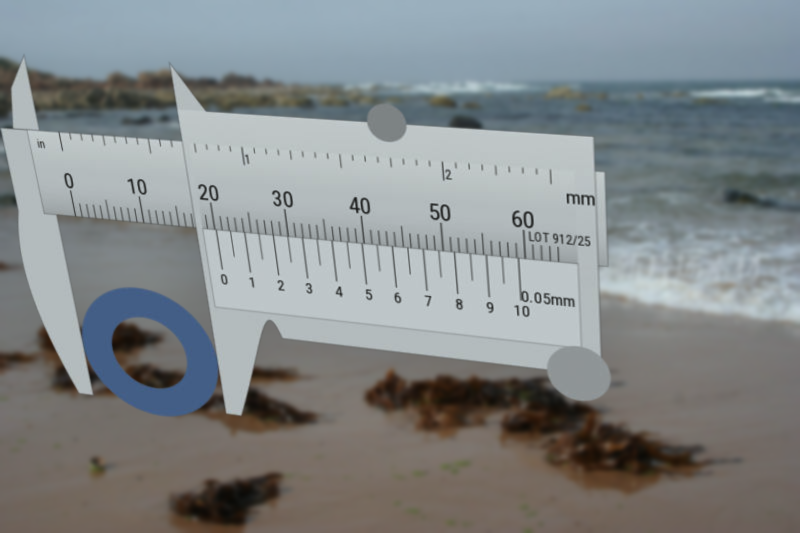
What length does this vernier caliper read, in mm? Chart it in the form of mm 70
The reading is mm 20.2
